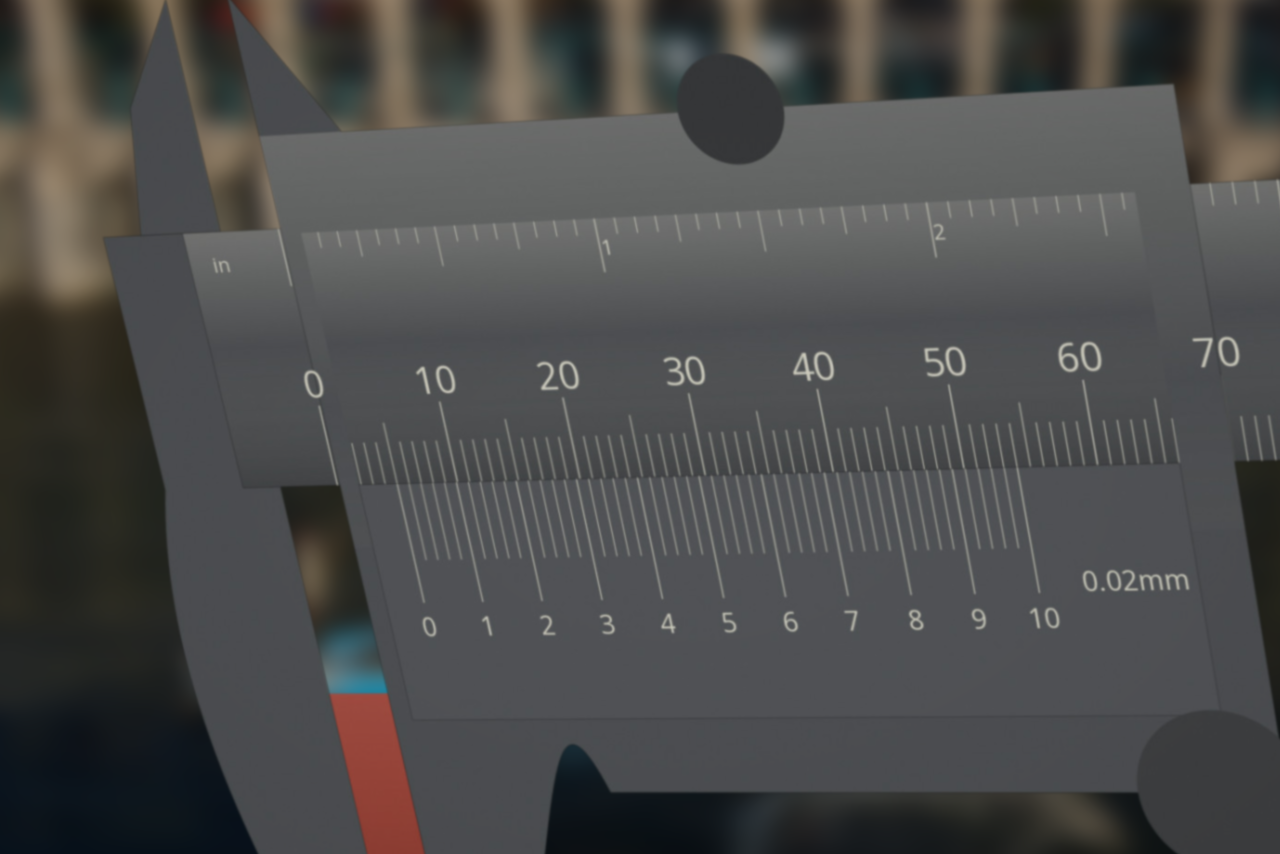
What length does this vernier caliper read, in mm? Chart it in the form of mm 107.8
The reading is mm 5.0
